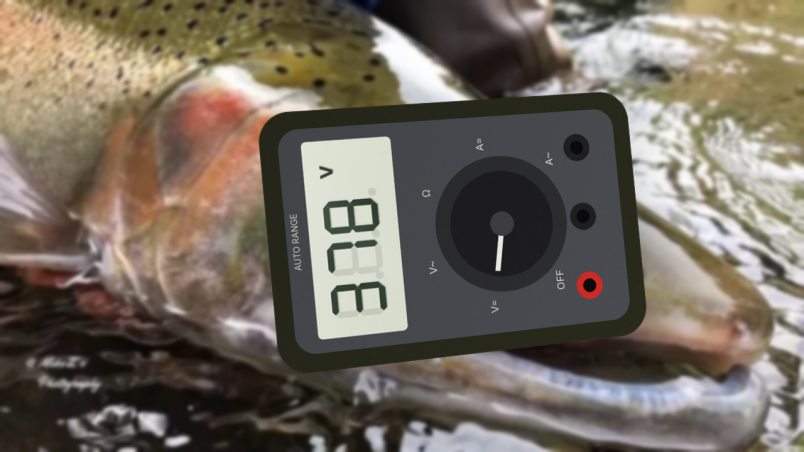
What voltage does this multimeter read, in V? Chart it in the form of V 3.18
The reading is V 378
